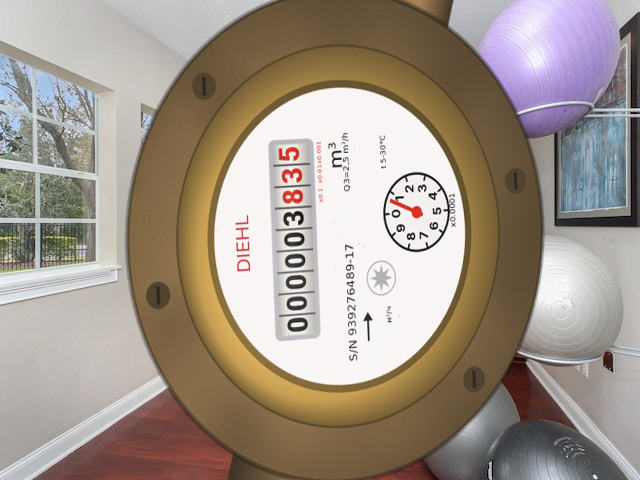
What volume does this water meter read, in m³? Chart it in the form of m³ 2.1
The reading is m³ 3.8350
